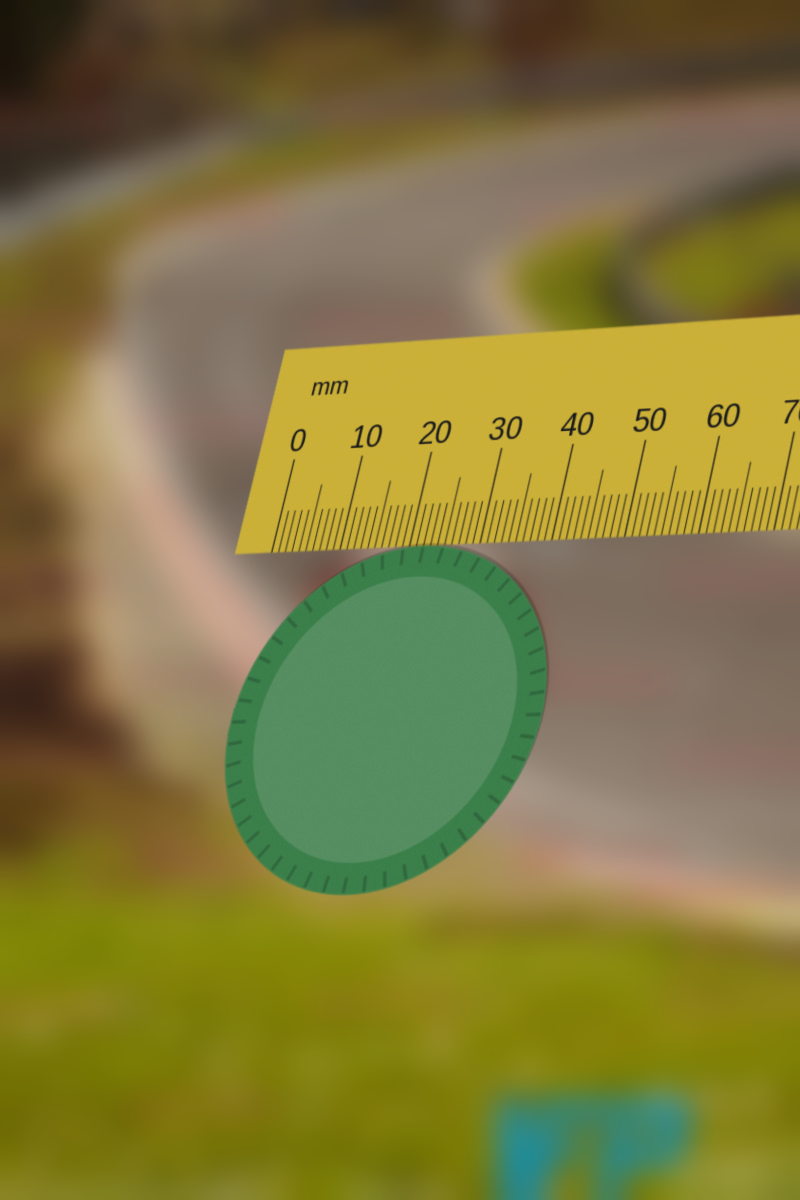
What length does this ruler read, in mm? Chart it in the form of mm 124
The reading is mm 44
